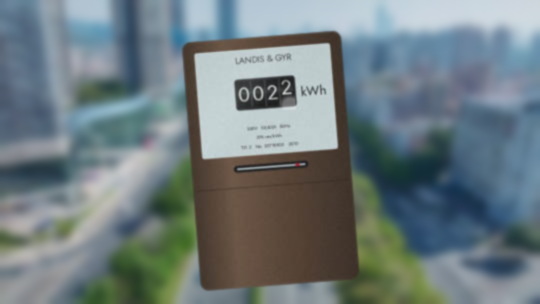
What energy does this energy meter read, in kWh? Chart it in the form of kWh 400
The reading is kWh 22
